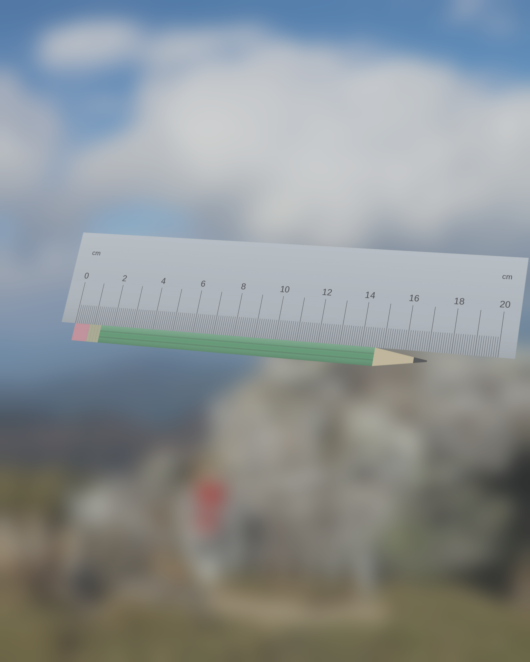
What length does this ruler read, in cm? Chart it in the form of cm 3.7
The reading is cm 17
